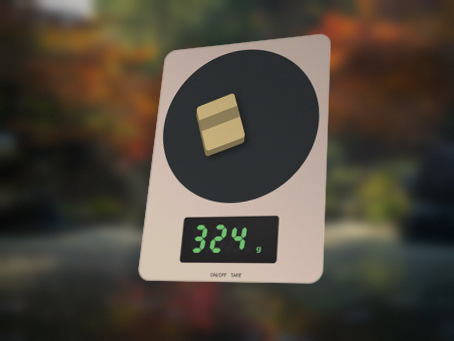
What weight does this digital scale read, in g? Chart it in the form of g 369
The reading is g 324
